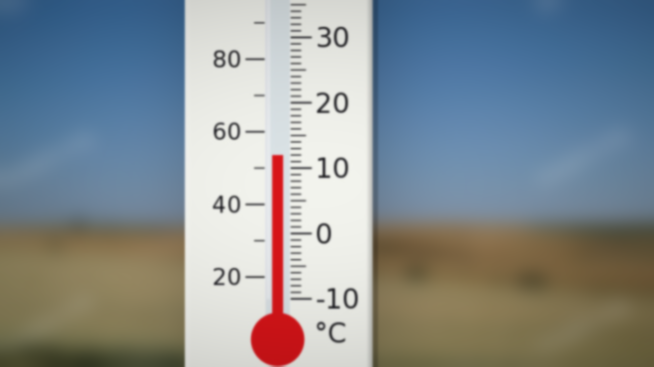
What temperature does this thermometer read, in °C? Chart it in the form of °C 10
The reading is °C 12
